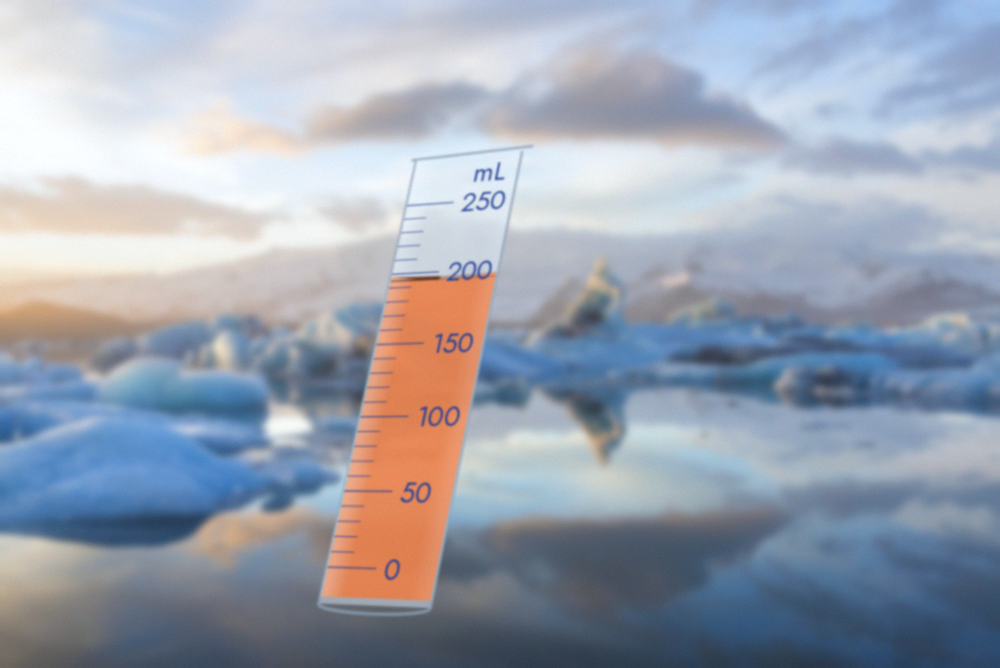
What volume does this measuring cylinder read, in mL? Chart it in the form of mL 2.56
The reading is mL 195
